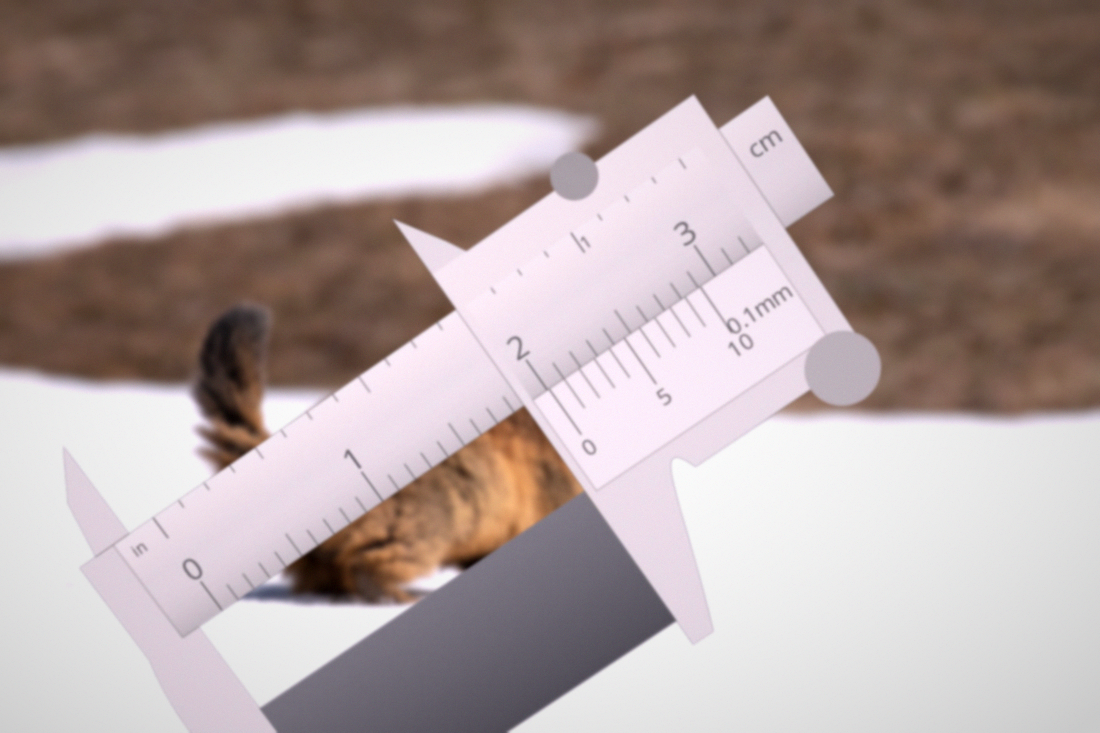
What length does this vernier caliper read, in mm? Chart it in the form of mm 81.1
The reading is mm 20.1
